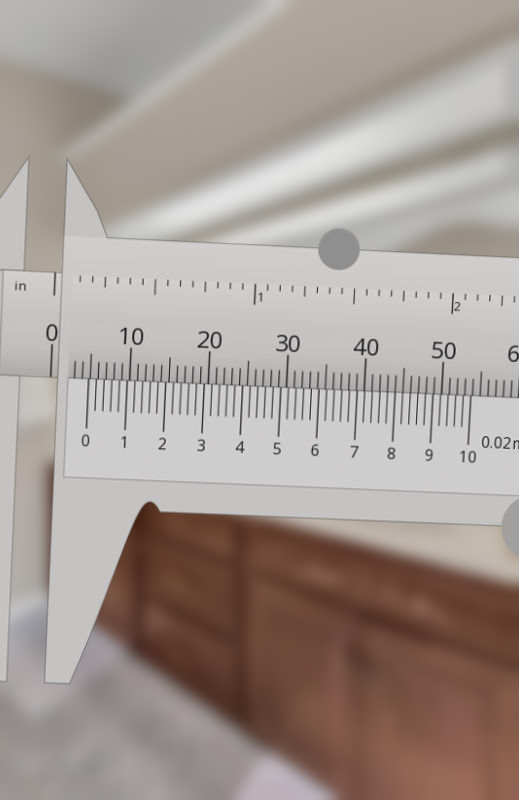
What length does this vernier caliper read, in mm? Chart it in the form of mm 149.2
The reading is mm 4.8
